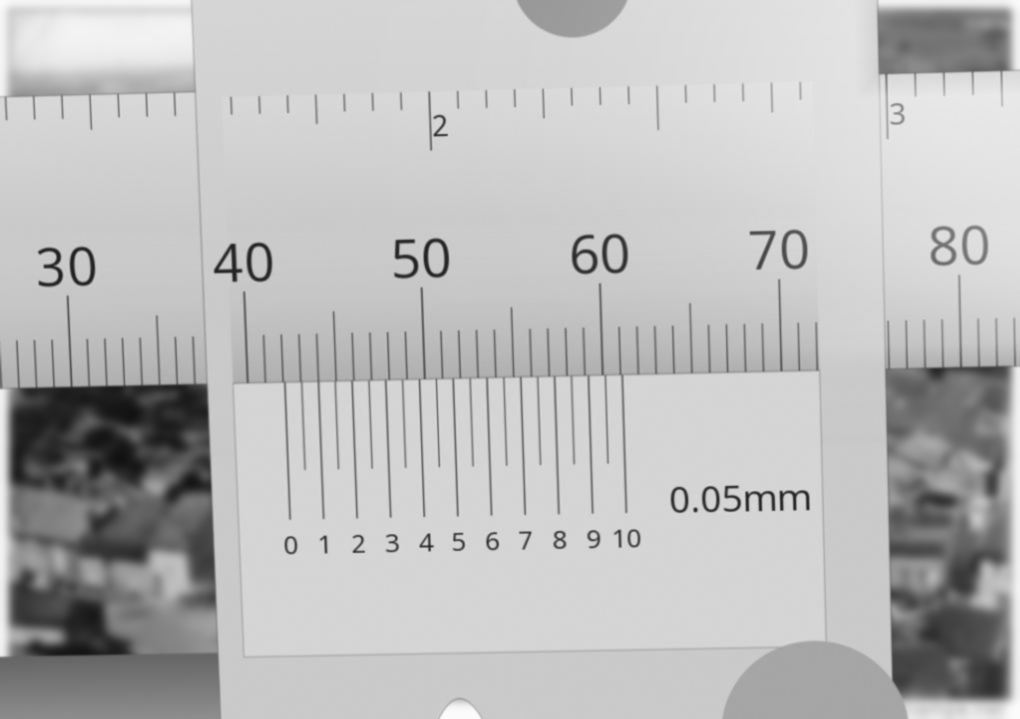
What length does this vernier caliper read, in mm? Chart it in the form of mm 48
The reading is mm 42.1
